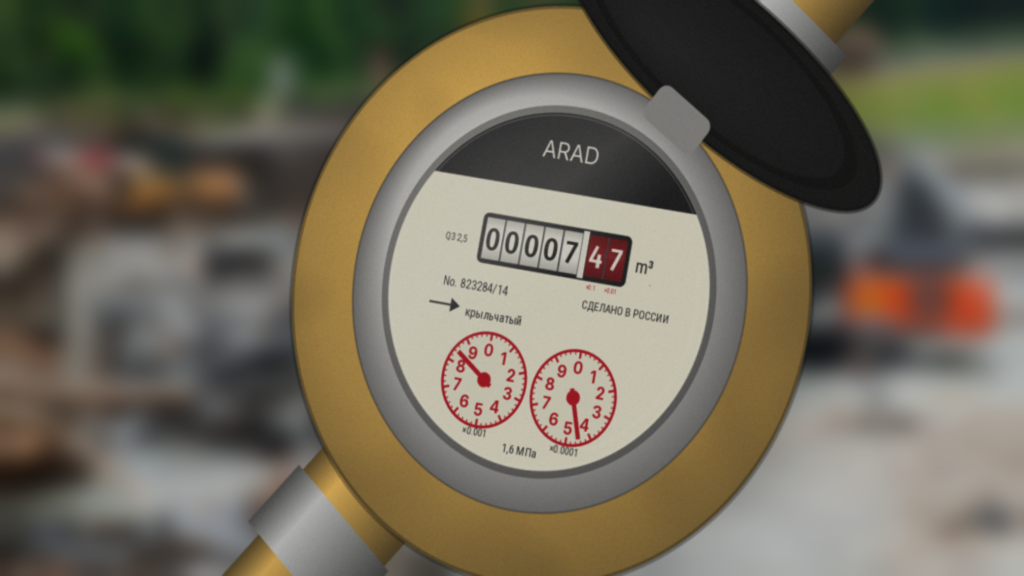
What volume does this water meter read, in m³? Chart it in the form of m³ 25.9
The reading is m³ 7.4784
